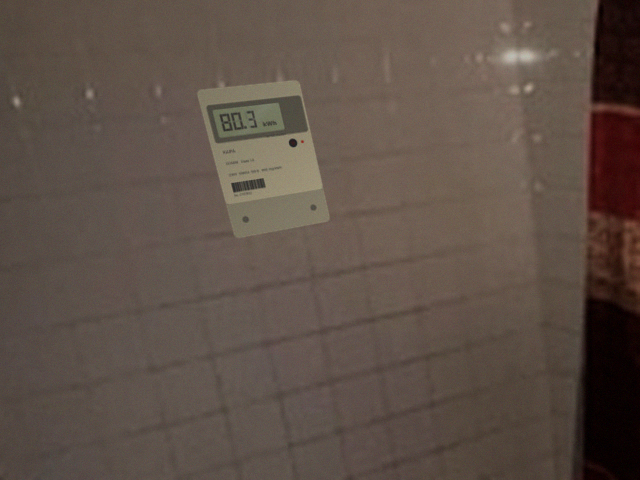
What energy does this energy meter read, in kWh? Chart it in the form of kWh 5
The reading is kWh 80.3
